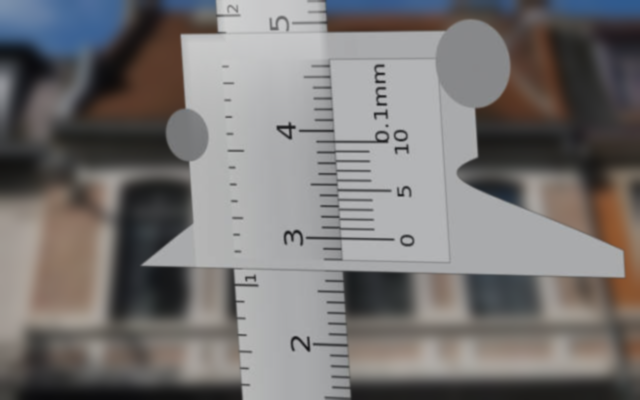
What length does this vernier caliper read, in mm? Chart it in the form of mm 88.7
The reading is mm 30.0
